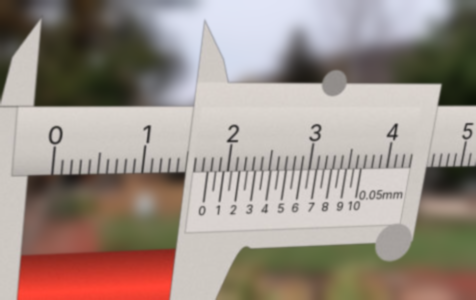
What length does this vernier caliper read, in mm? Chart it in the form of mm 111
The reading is mm 17.6
